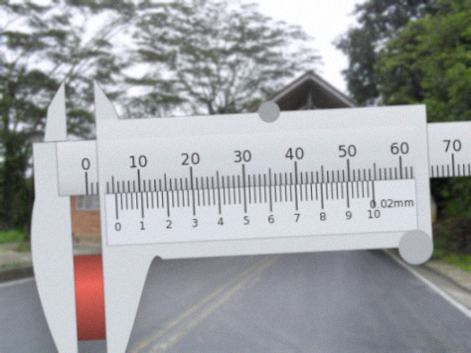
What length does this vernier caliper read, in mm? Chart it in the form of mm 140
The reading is mm 5.5
